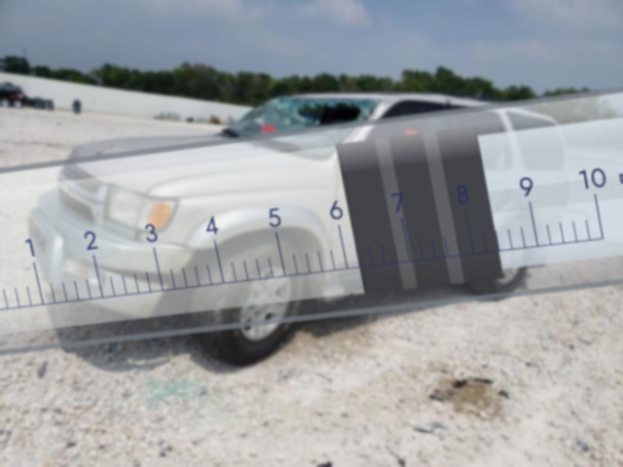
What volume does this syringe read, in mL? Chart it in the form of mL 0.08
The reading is mL 6.2
